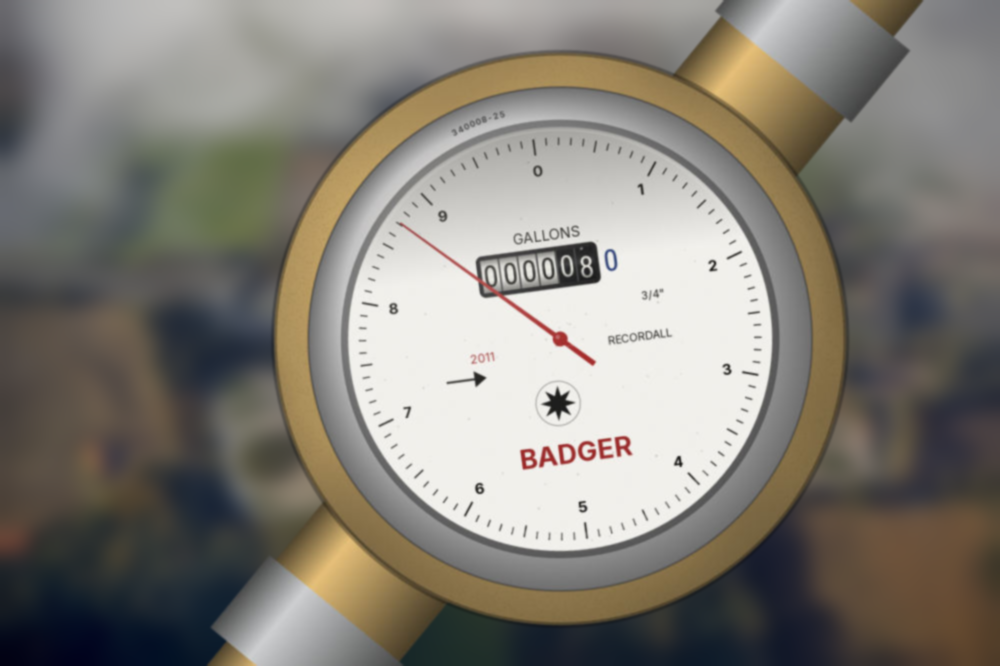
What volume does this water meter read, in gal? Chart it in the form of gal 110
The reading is gal 78.7
